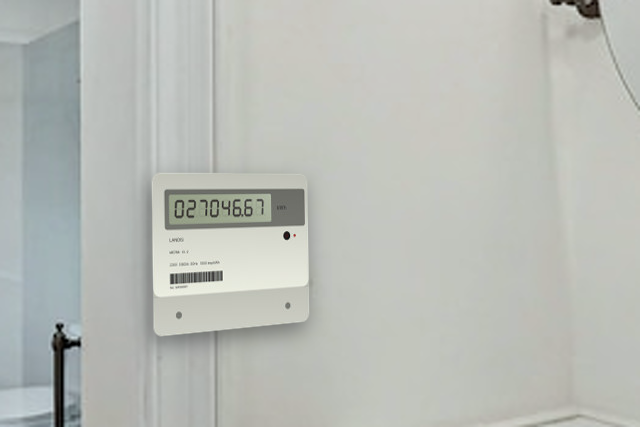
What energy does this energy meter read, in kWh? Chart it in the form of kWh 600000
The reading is kWh 27046.67
